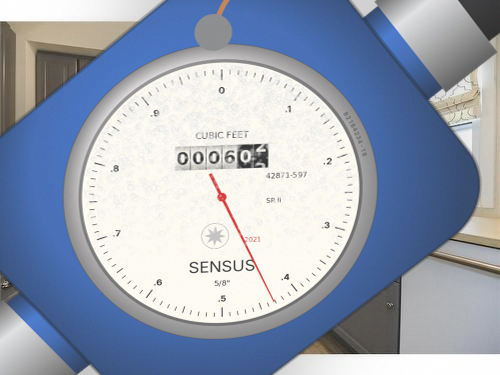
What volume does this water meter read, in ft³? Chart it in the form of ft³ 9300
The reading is ft³ 602.43
